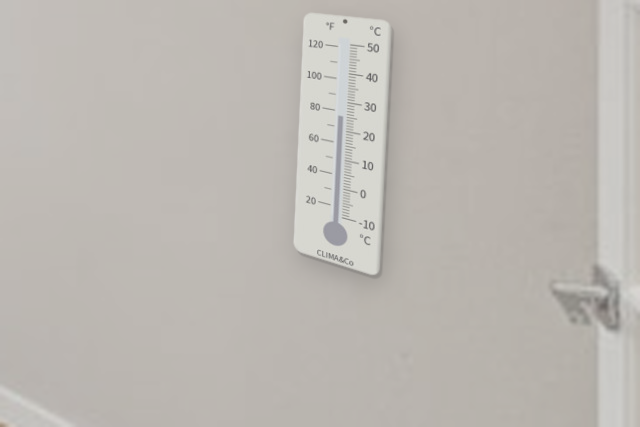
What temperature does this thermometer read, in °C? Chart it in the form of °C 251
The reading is °C 25
